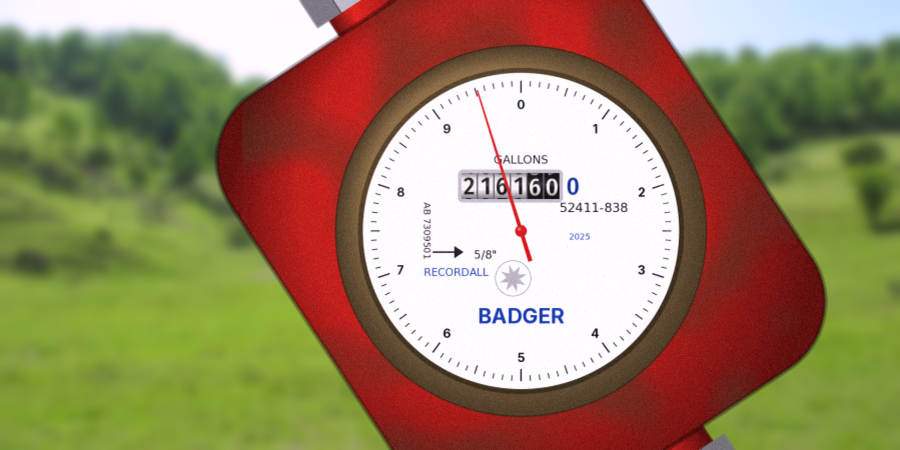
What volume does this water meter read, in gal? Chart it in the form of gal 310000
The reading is gal 2161599.5
